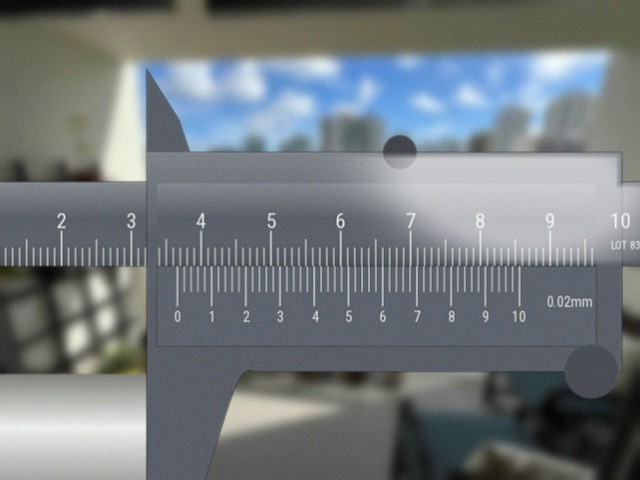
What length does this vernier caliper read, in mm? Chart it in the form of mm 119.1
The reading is mm 36.6
